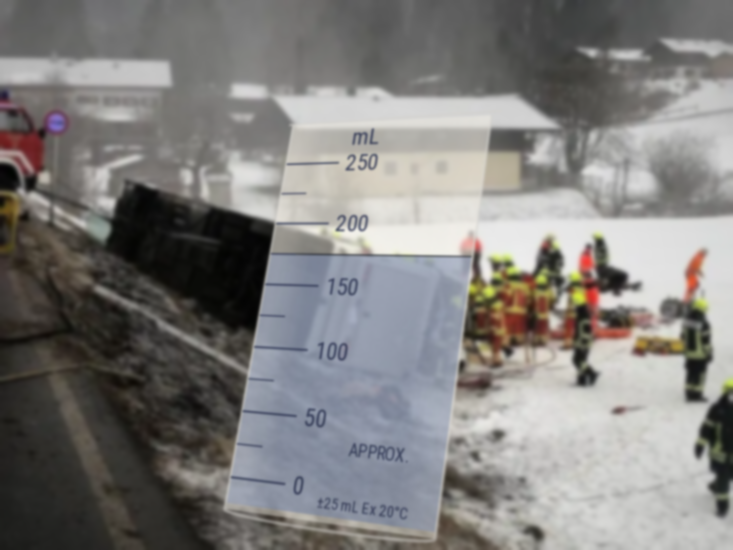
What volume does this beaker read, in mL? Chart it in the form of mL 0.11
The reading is mL 175
